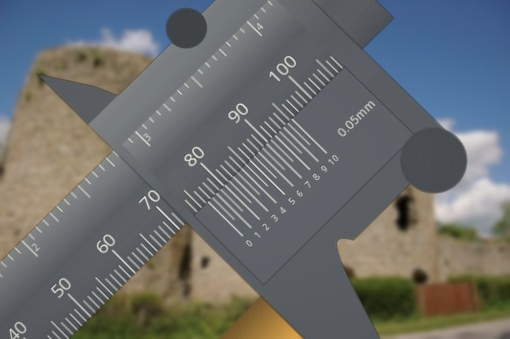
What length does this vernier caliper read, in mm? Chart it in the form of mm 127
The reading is mm 76.4
